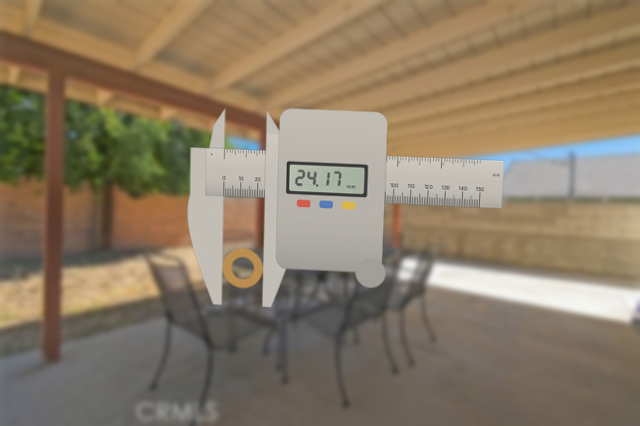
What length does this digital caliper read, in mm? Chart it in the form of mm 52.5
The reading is mm 24.17
